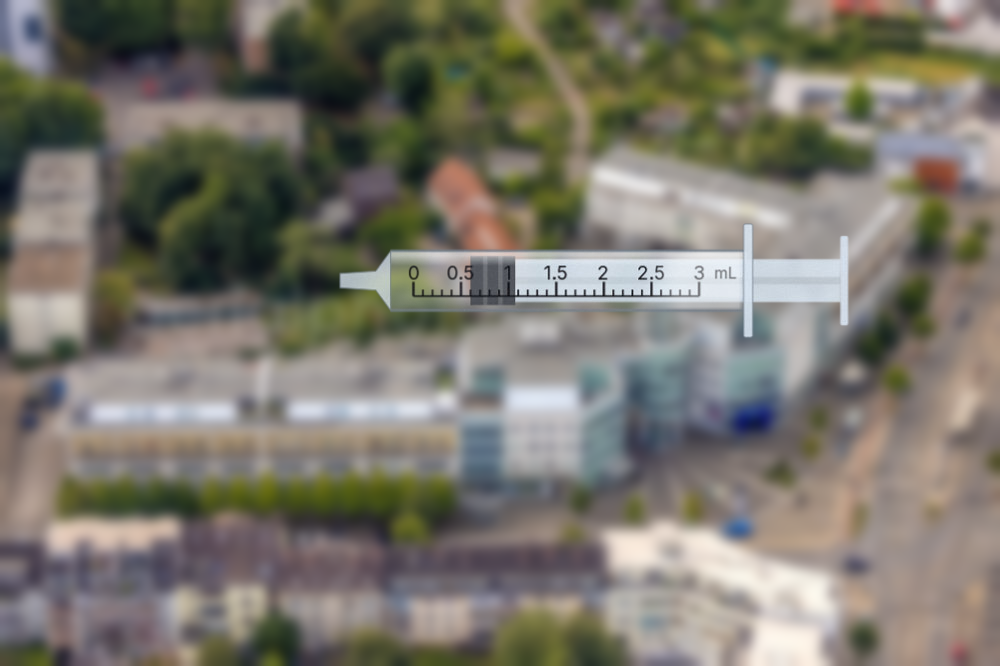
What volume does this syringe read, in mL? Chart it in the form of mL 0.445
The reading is mL 0.6
